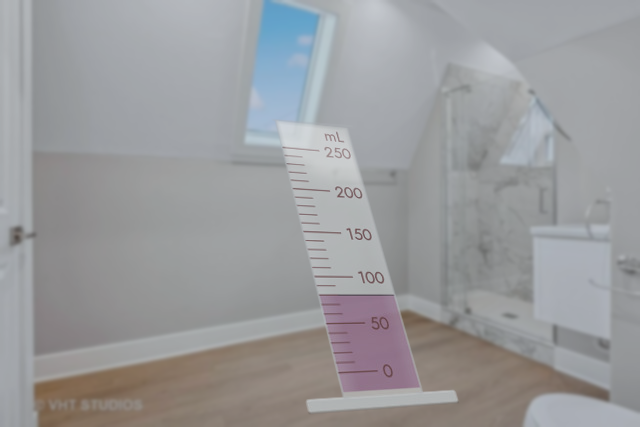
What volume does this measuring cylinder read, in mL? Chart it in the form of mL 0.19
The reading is mL 80
